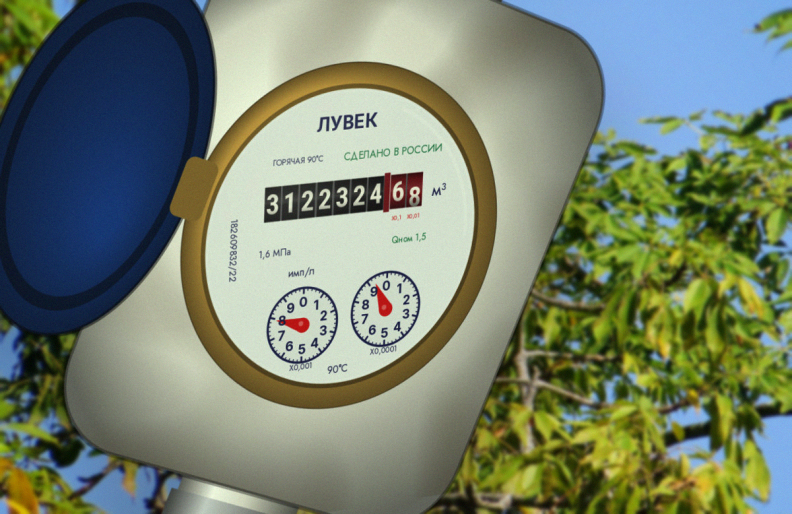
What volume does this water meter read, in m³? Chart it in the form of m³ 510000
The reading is m³ 3122324.6779
